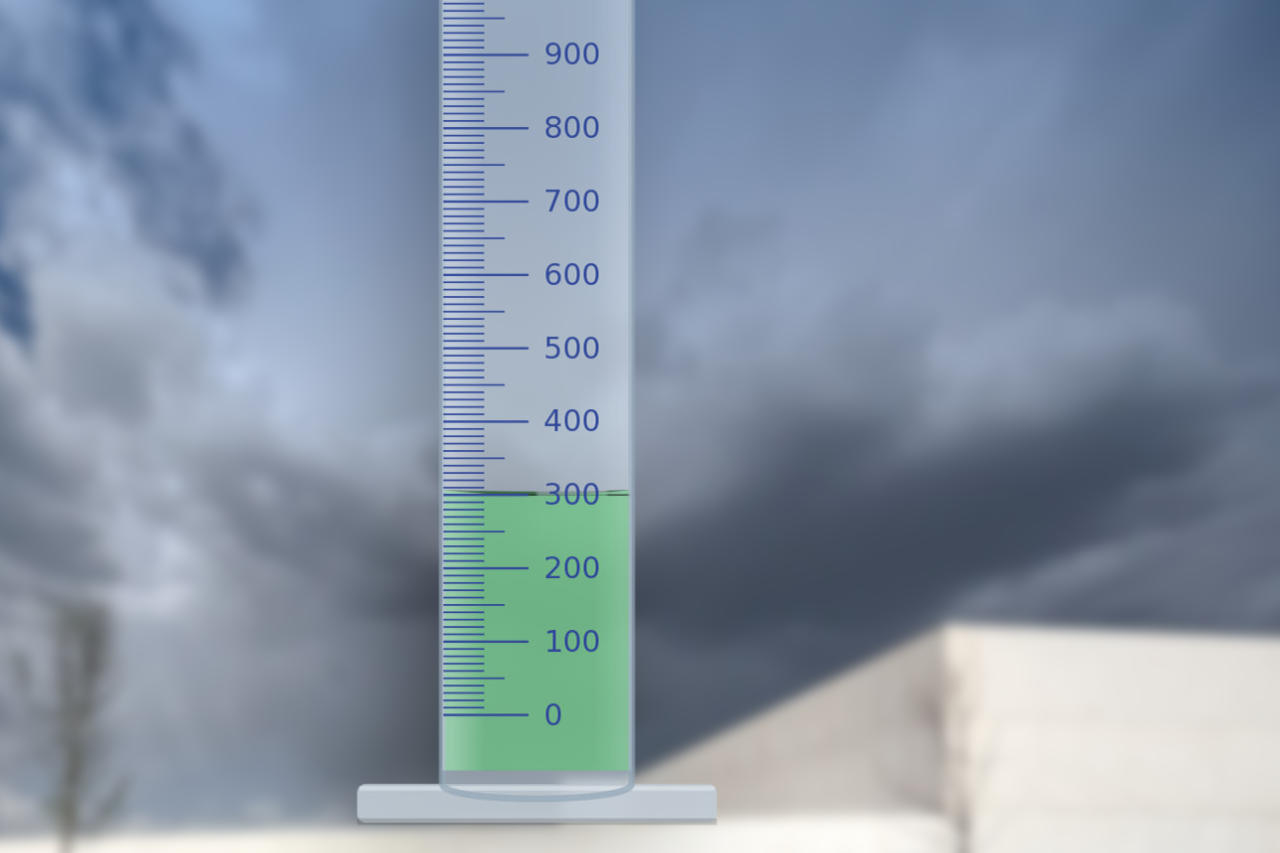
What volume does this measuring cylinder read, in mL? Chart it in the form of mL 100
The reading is mL 300
